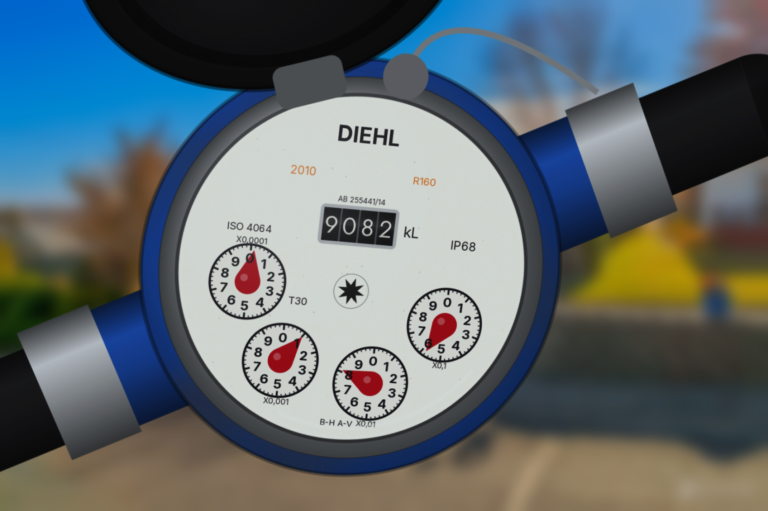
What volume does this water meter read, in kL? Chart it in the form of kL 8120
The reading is kL 9082.5810
